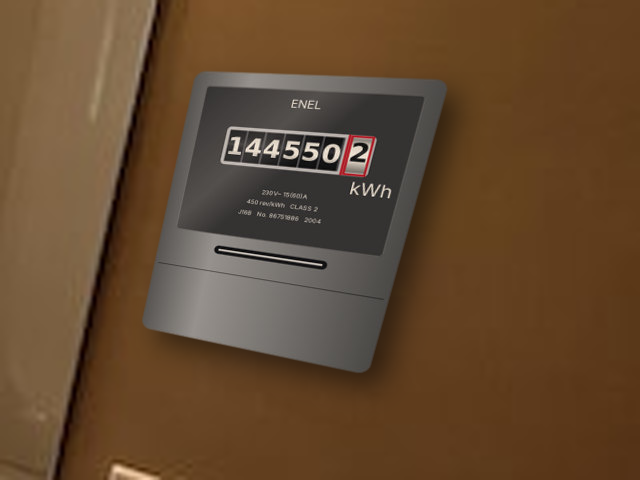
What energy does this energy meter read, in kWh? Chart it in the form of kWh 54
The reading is kWh 144550.2
